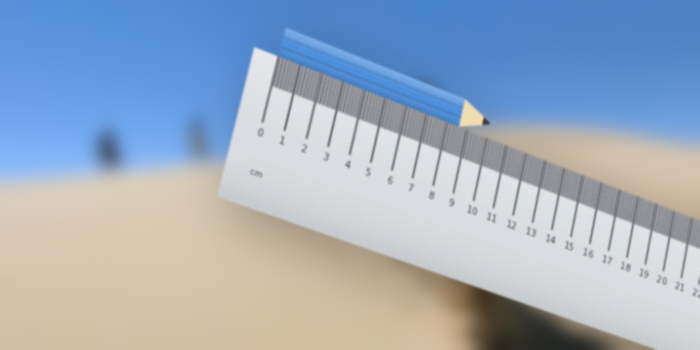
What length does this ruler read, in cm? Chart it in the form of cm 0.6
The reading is cm 10
